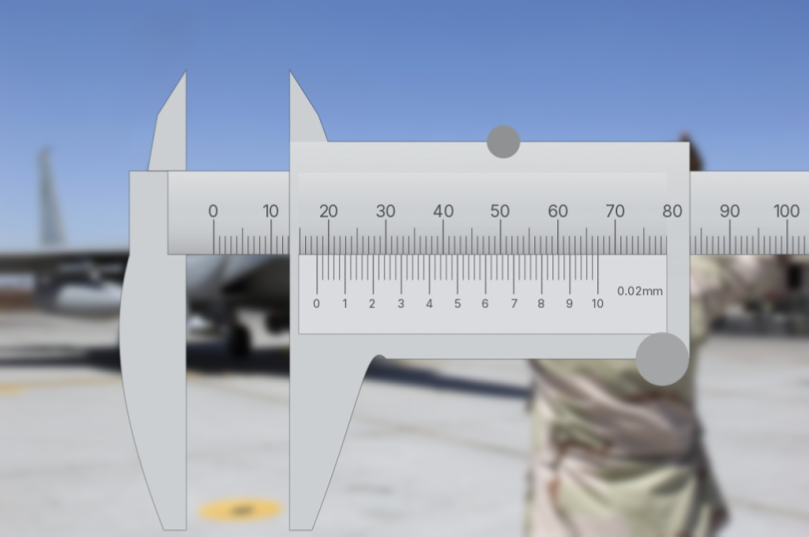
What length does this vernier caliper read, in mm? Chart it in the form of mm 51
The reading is mm 18.0
